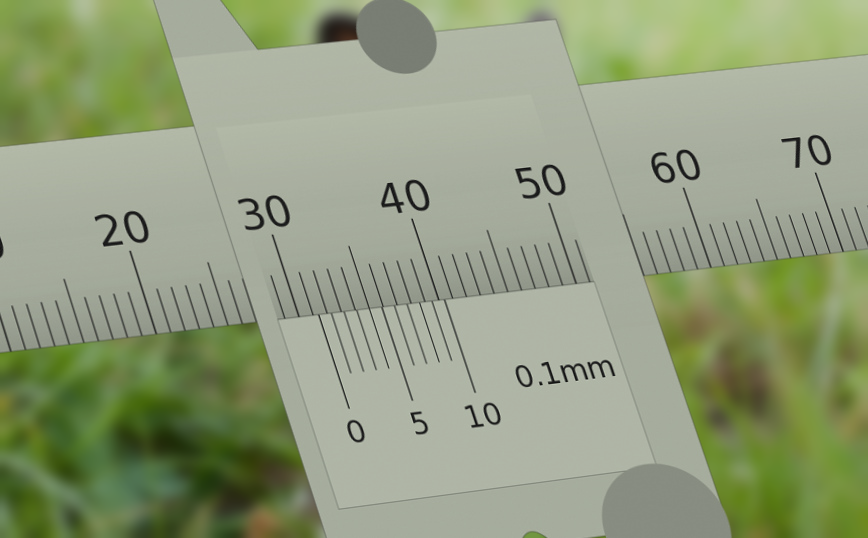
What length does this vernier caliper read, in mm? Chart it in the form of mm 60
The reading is mm 31.4
